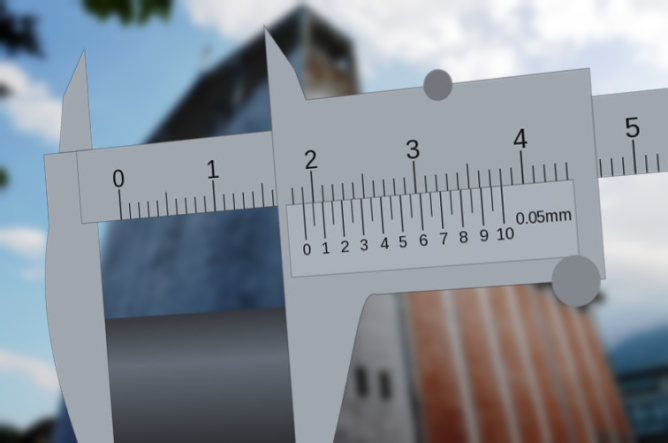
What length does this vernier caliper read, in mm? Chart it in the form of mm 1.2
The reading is mm 19.0
